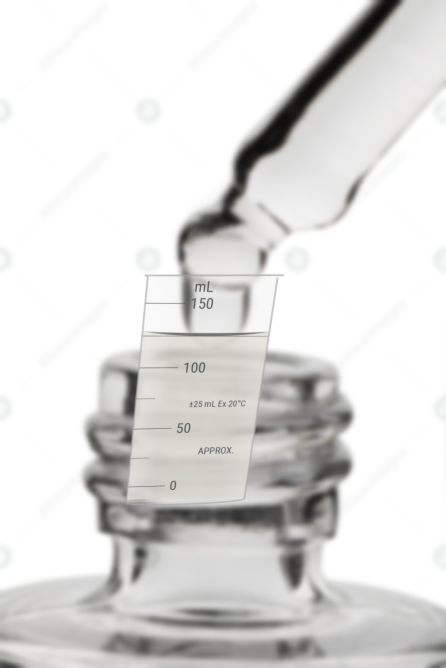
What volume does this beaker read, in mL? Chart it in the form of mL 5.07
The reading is mL 125
